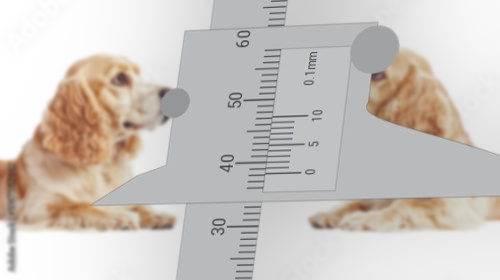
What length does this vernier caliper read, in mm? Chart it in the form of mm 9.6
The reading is mm 38.2
